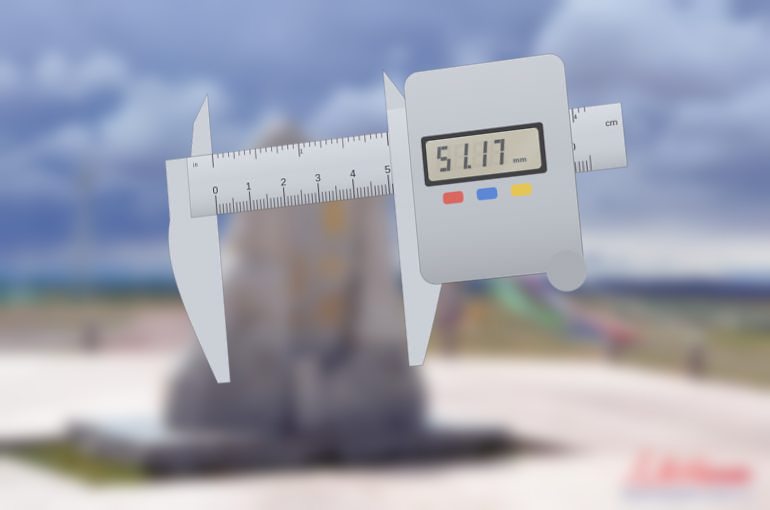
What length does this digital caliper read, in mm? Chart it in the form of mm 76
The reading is mm 51.17
